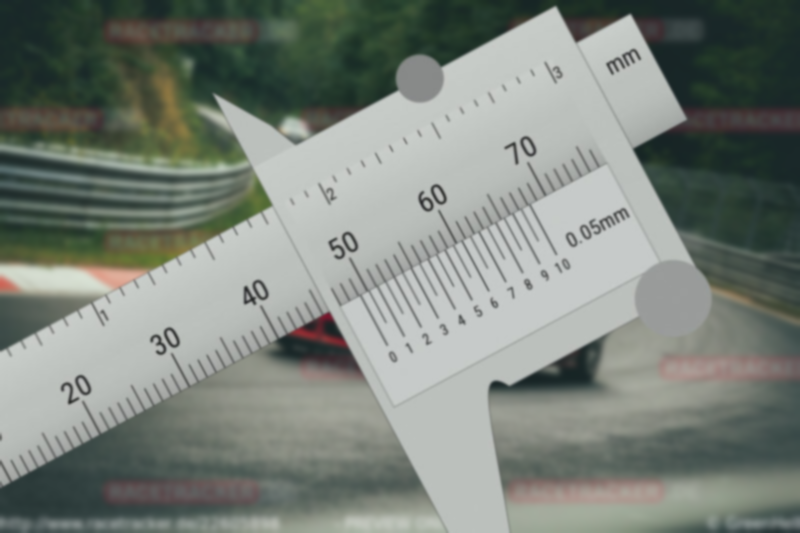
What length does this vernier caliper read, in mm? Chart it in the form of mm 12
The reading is mm 49.2
